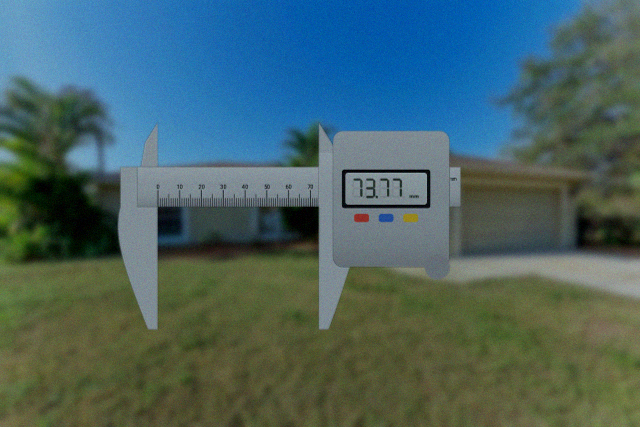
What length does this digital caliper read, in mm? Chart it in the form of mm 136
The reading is mm 73.77
